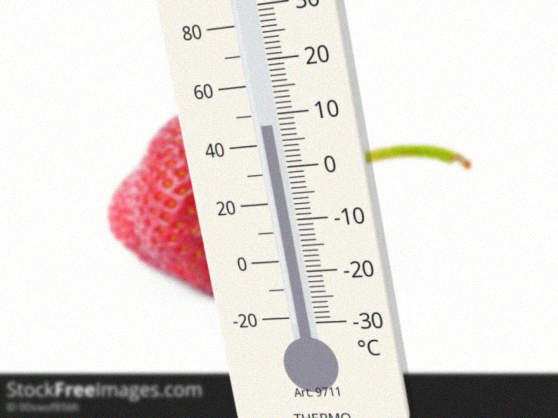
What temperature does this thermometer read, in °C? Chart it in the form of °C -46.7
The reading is °C 8
